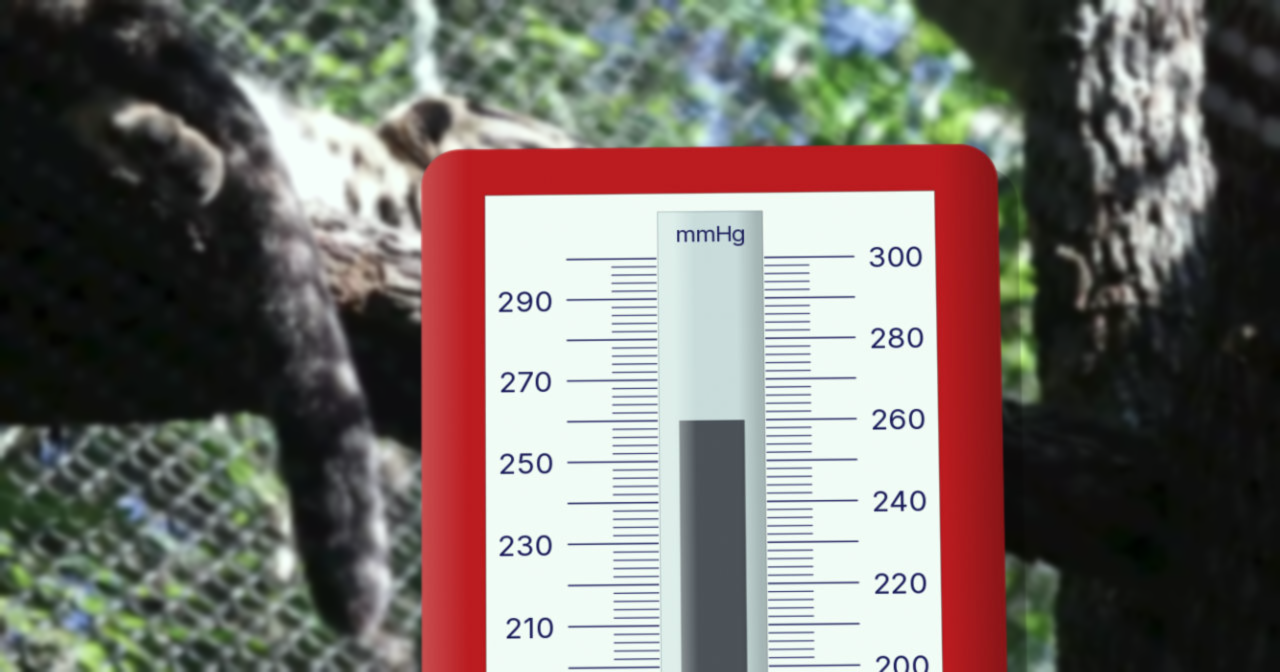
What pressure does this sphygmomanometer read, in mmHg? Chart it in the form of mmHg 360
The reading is mmHg 260
